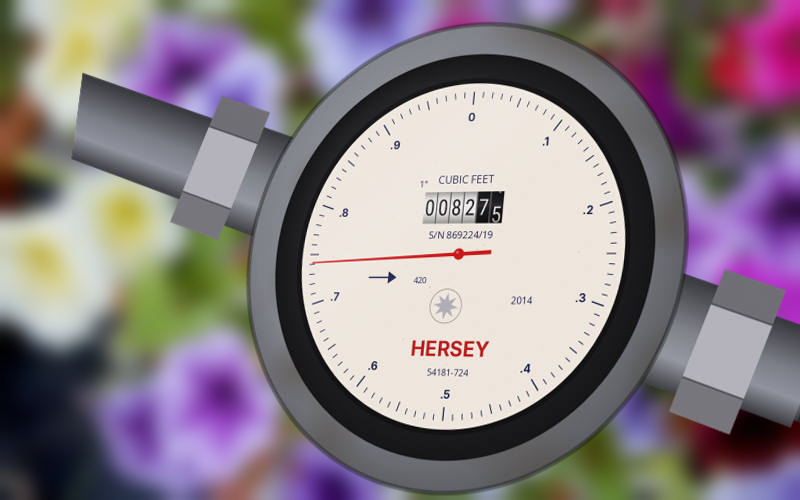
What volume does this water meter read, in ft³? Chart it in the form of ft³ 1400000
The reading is ft³ 8274.74
